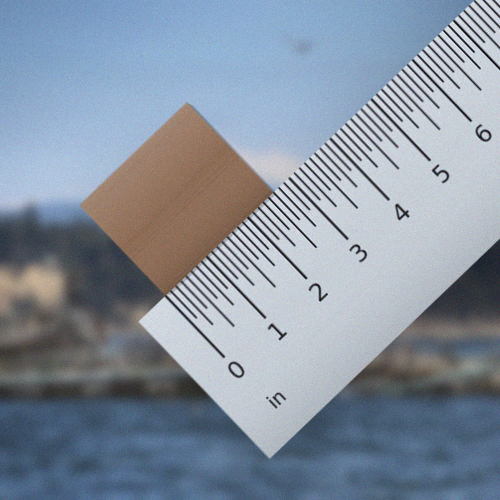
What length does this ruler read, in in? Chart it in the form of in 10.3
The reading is in 2.625
